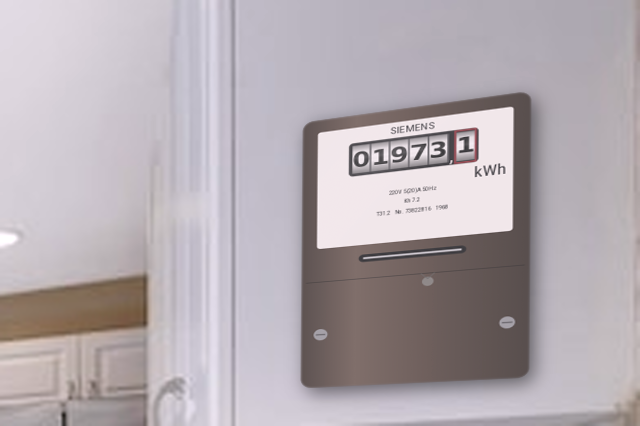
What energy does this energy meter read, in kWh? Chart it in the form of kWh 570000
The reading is kWh 1973.1
